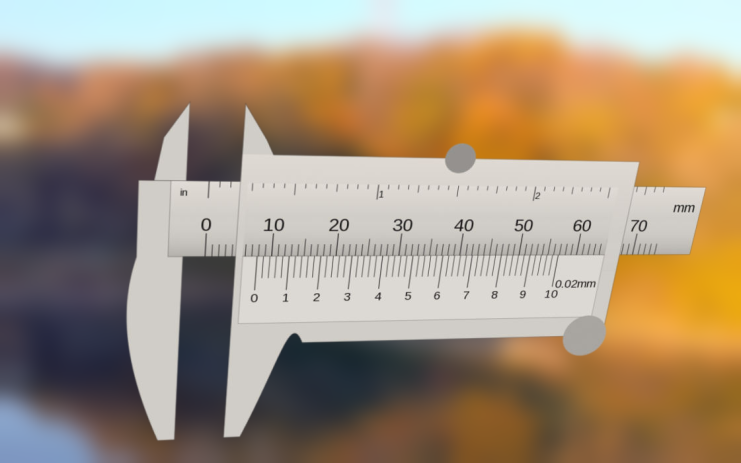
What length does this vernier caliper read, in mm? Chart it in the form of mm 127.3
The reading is mm 7.8
